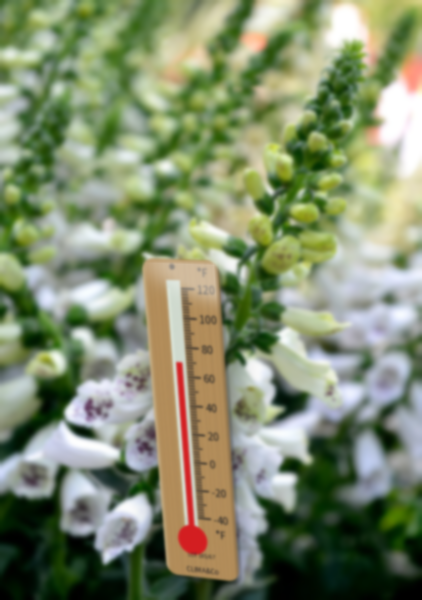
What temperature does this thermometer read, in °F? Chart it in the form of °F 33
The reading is °F 70
